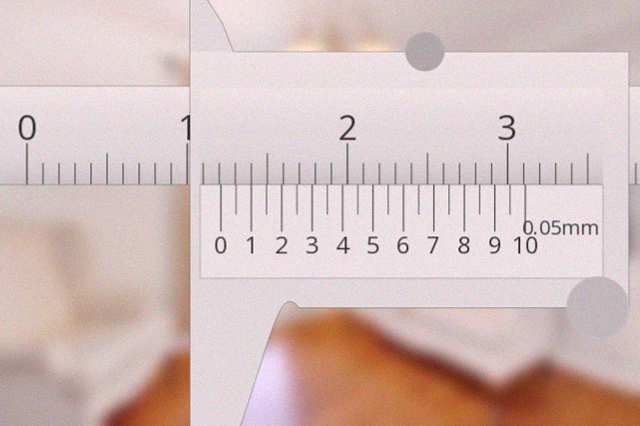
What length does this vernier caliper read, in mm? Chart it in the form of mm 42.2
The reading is mm 12.1
